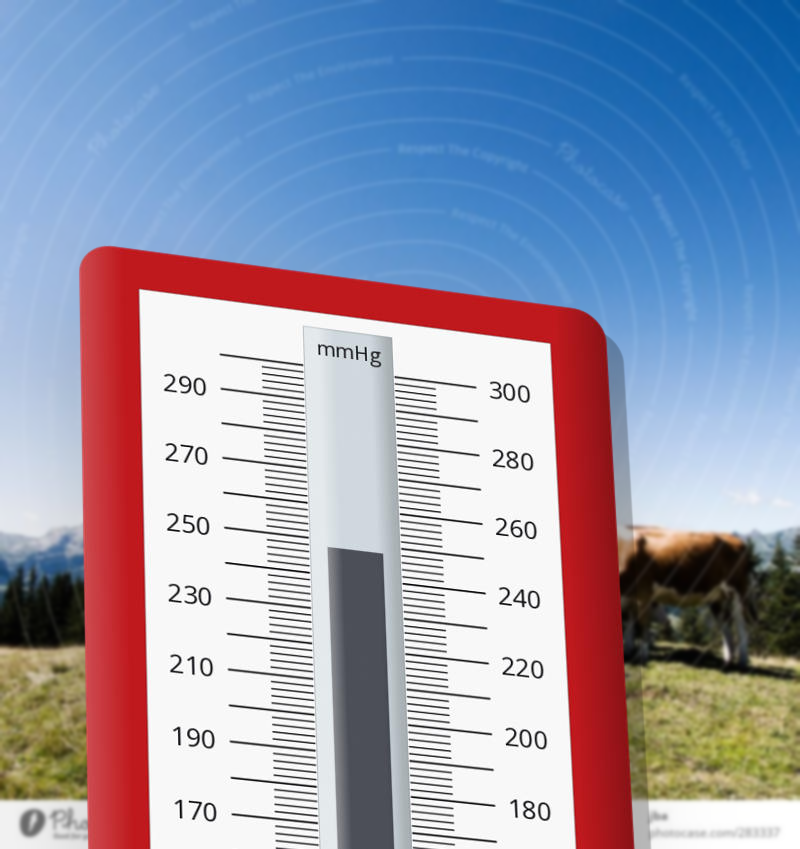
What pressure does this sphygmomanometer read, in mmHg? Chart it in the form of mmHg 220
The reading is mmHg 248
